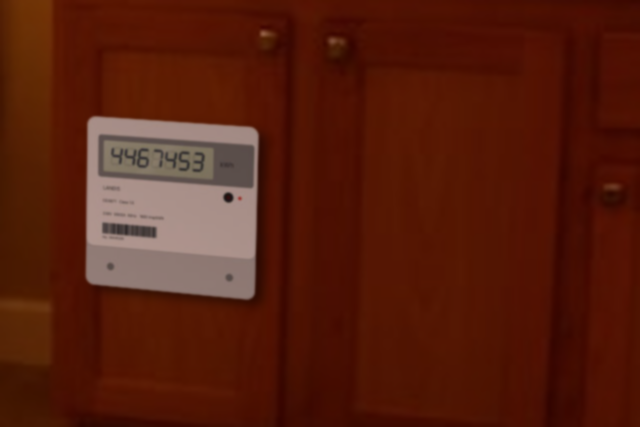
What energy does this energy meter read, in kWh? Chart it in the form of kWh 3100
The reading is kWh 4467453
